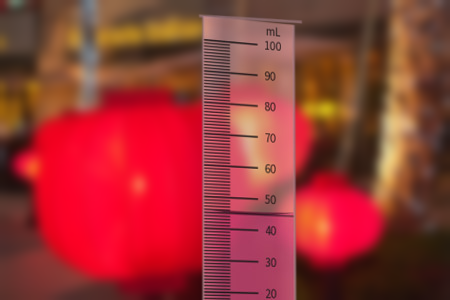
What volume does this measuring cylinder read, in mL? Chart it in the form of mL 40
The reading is mL 45
